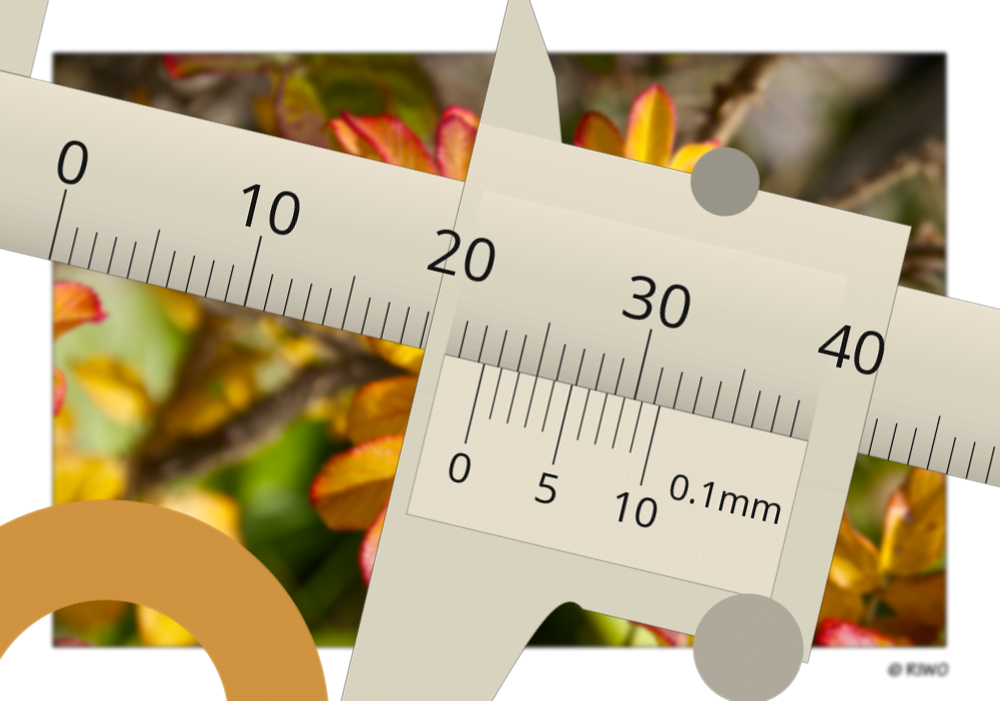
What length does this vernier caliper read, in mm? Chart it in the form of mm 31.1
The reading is mm 22.3
